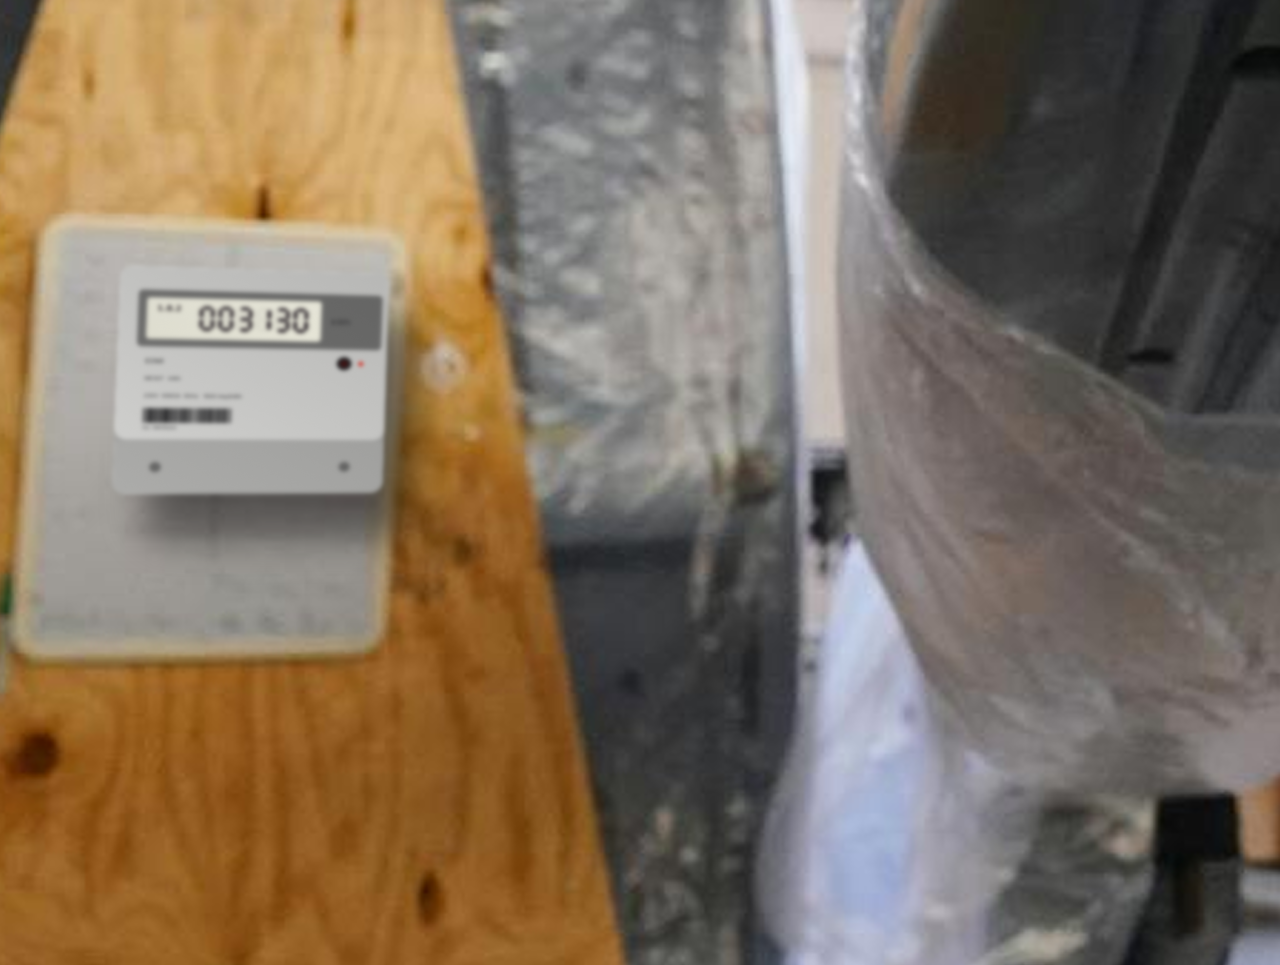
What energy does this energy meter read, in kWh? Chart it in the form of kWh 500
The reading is kWh 3130
